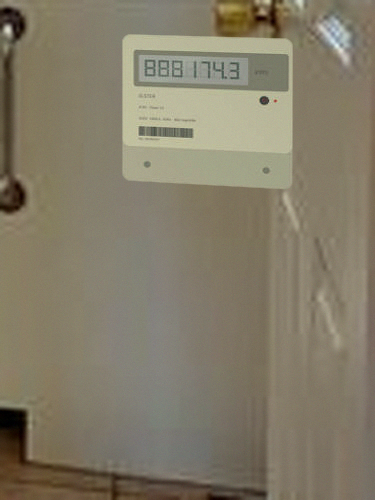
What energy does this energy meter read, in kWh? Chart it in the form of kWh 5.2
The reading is kWh 888174.3
